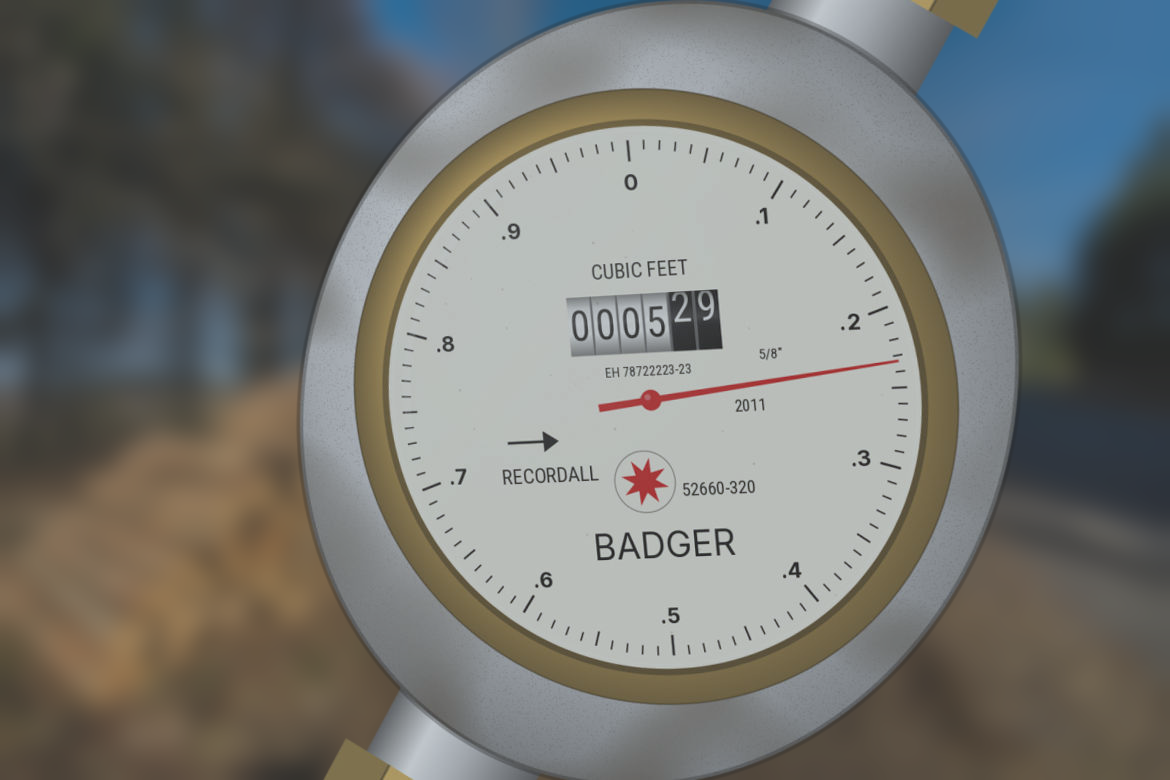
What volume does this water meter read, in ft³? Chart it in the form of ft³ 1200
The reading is ft³ 529.23
